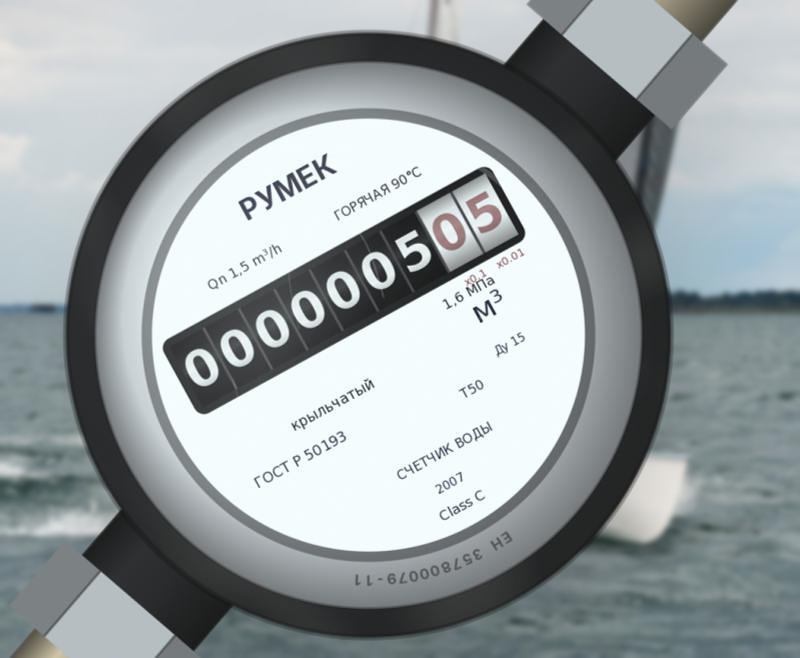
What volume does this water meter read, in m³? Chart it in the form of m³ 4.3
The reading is m³ 5.05
